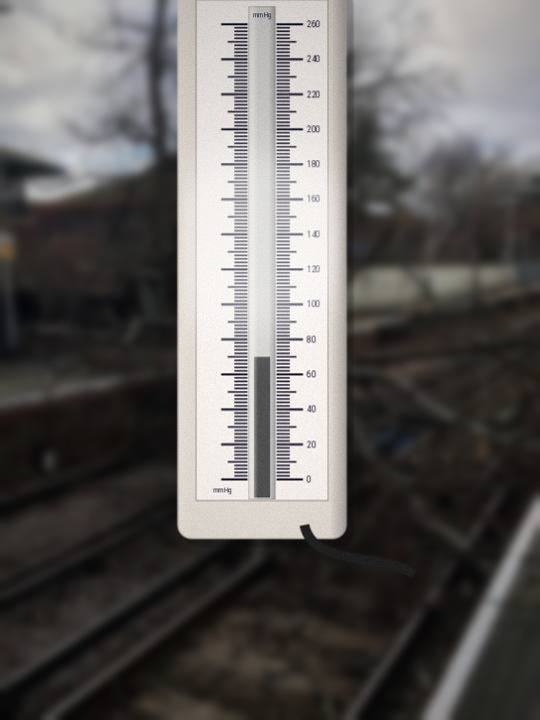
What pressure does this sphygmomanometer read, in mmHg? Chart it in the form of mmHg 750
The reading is mmHg 70
